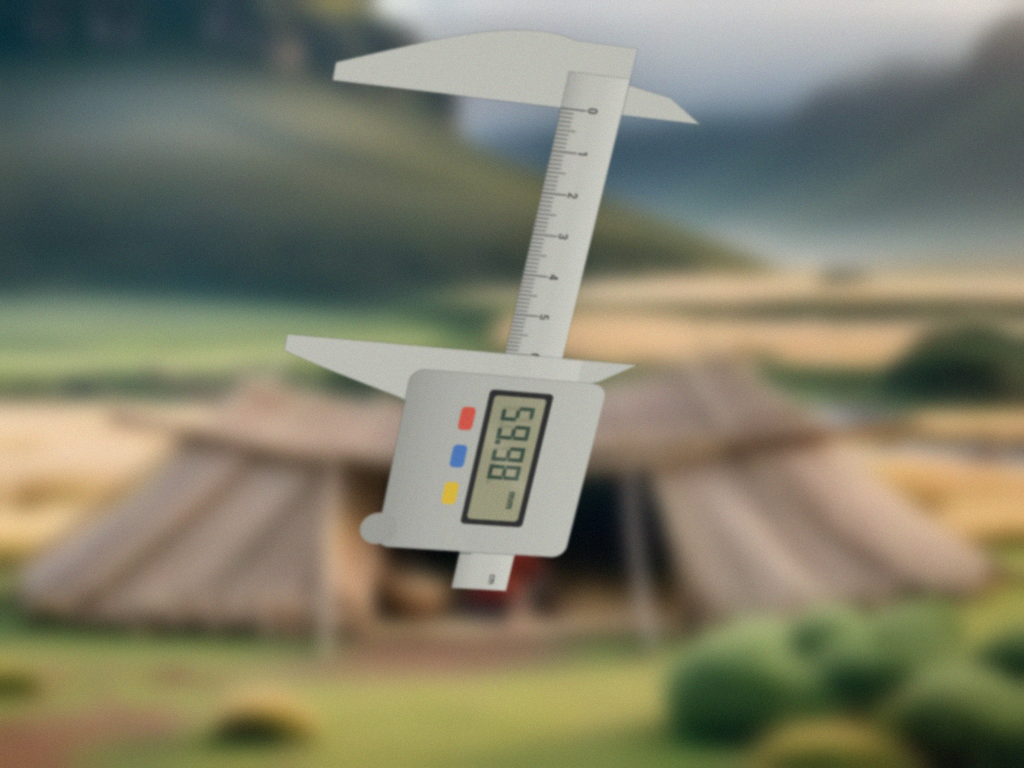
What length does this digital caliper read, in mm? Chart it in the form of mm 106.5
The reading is mm 59.98
